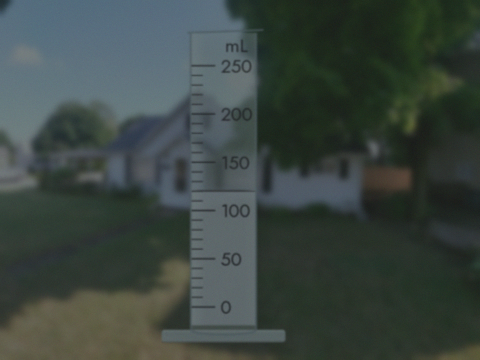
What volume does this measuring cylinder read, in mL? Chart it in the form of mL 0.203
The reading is mL 120
